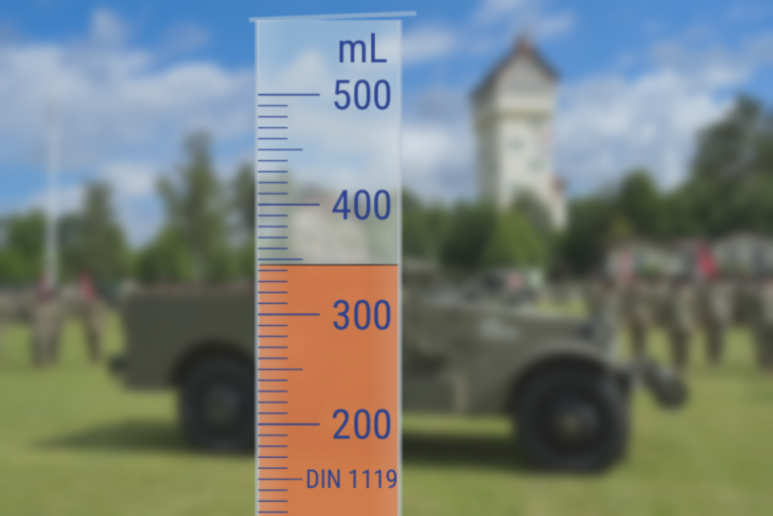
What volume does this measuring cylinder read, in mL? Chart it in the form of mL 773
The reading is mL 345
